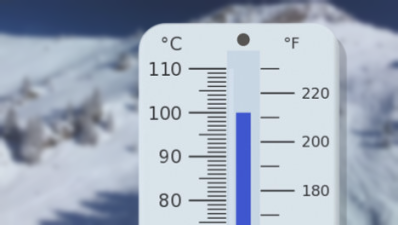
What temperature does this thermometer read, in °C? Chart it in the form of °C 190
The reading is °C 100
